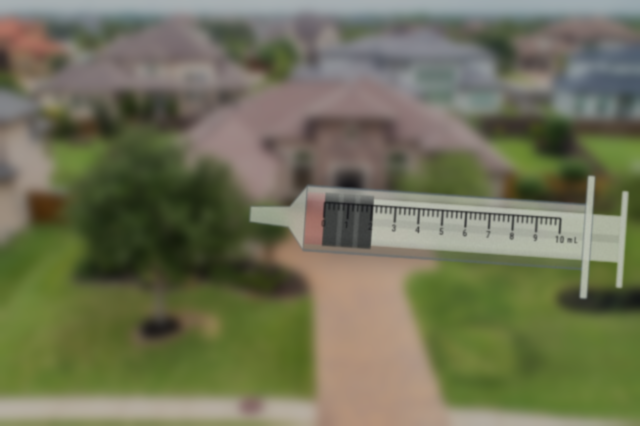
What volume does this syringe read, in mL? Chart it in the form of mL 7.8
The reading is mL 0
